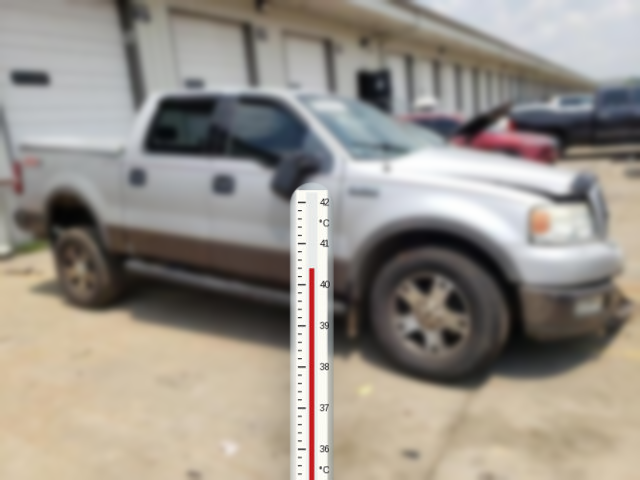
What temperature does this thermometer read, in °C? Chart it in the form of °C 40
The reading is °C 40.4
